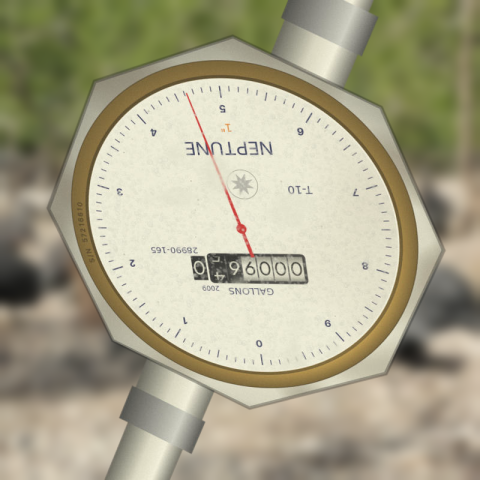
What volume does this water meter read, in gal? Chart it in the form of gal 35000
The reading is gal 9644.6
